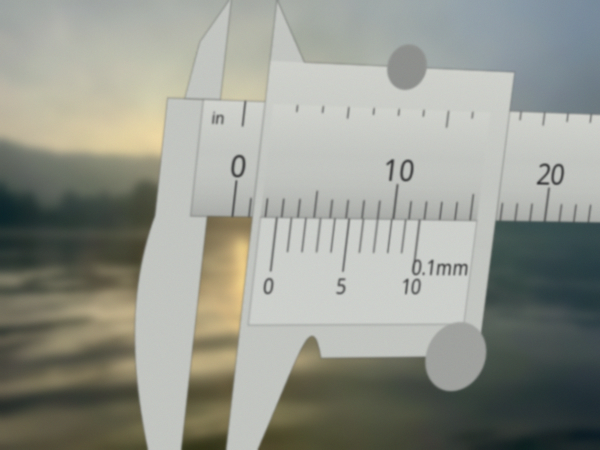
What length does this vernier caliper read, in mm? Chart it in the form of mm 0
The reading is mm 2.7
